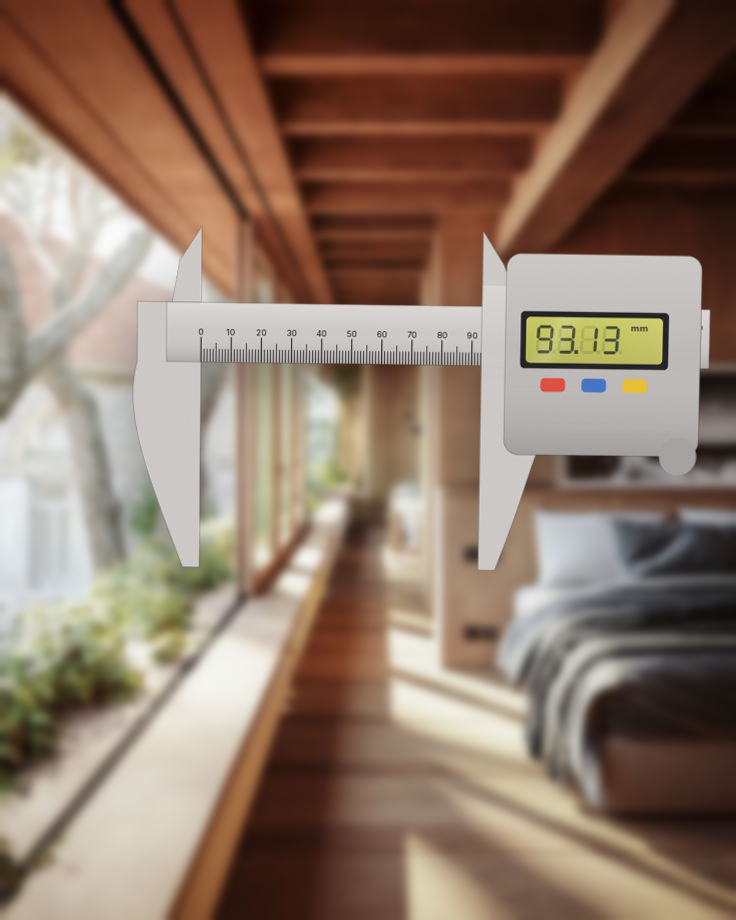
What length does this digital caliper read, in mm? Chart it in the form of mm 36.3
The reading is mm 93.13
